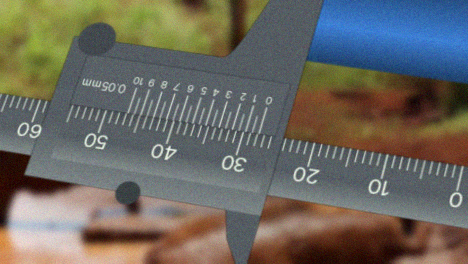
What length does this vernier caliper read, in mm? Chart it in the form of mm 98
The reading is mm 27.8
